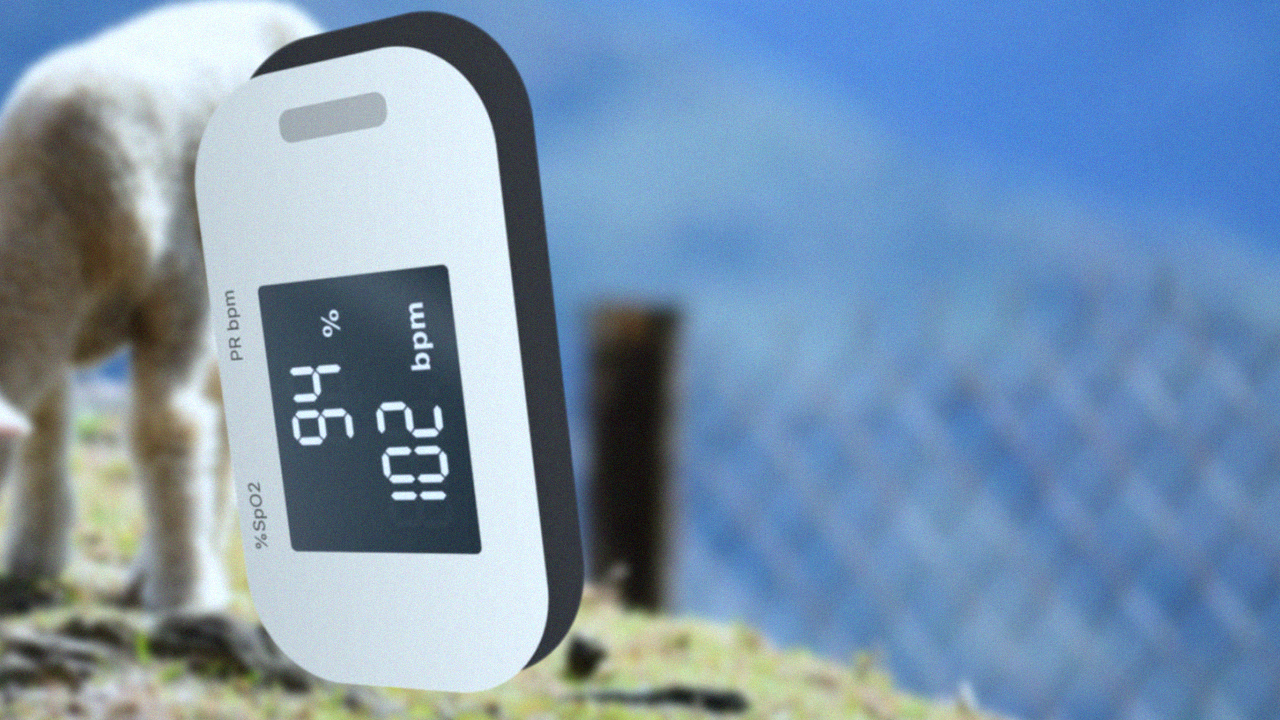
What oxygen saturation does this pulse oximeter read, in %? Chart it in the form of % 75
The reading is % 94
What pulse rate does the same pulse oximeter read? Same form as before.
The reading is bpm 102
